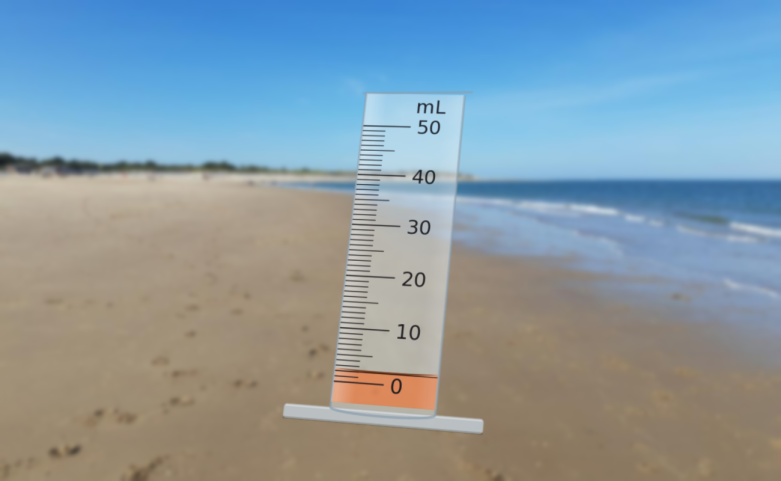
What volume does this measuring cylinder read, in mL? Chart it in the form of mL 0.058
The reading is mL 2
